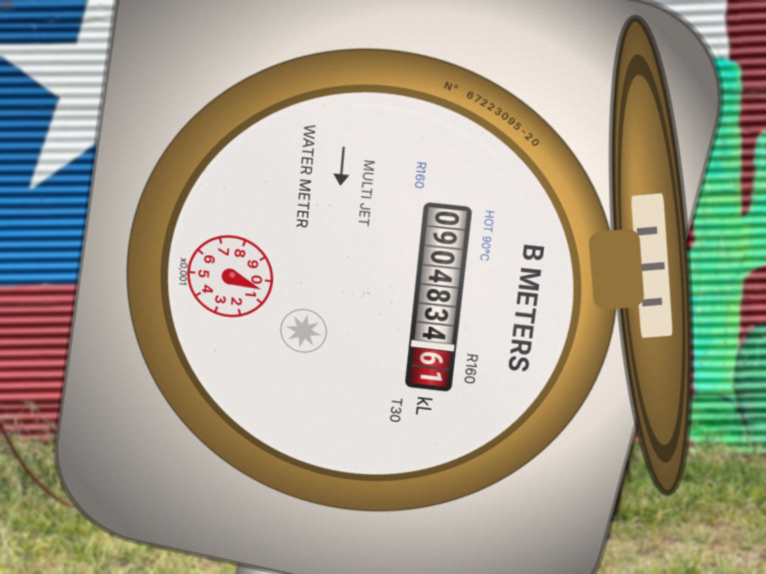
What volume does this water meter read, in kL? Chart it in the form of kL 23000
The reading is kL 904834.610
